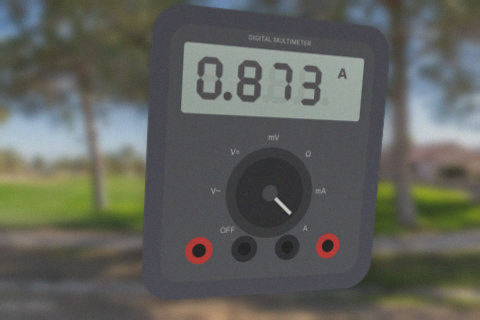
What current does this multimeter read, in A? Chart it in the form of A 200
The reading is A 0.873
